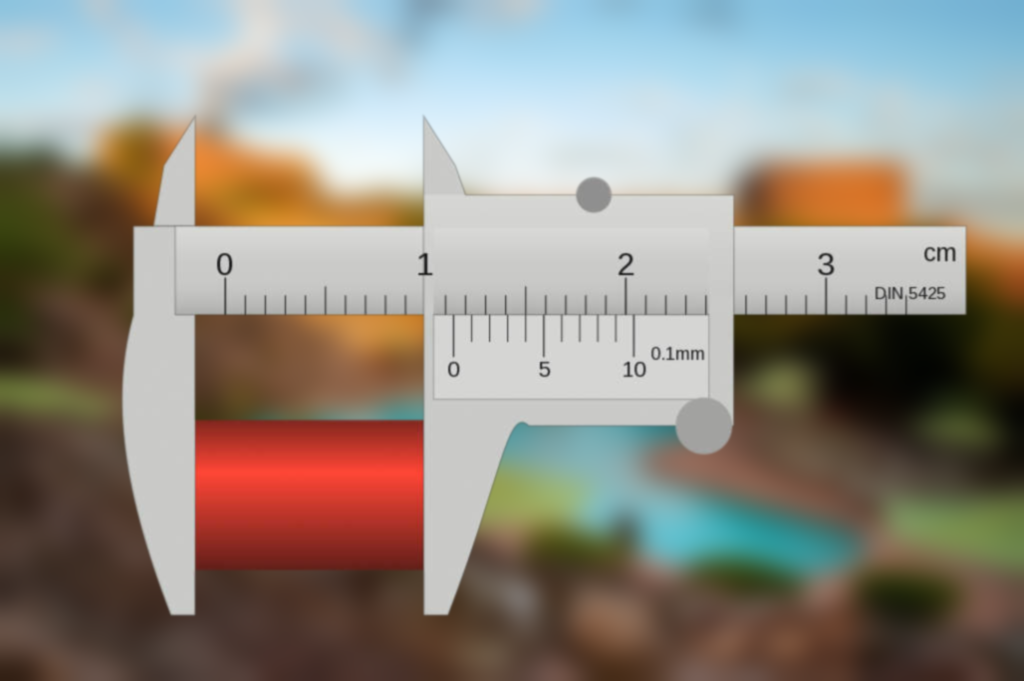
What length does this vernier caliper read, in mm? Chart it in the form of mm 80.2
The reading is mm 11.4
